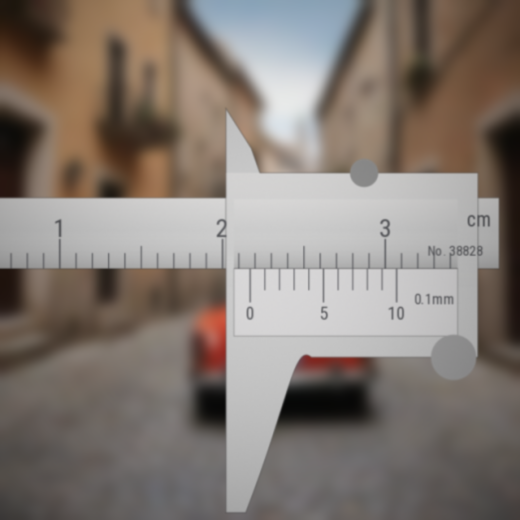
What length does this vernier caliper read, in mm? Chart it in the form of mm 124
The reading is mm 21.7
